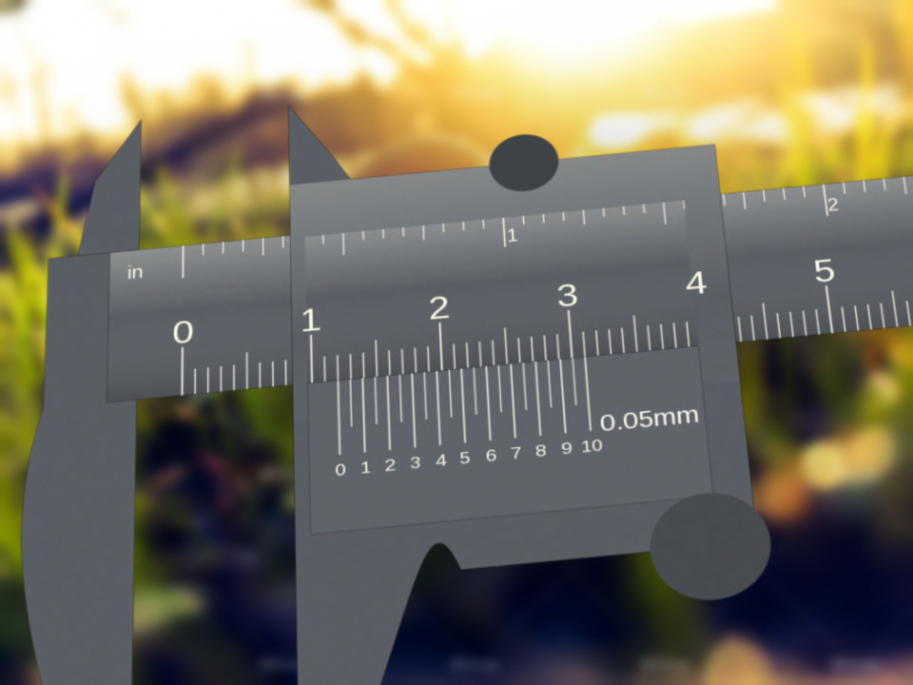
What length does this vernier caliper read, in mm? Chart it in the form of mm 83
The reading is mm 12.0
